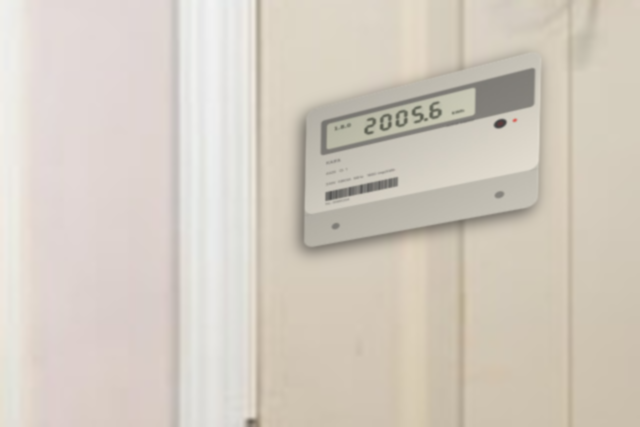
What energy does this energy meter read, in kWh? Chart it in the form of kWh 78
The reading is kWh 2005.6
